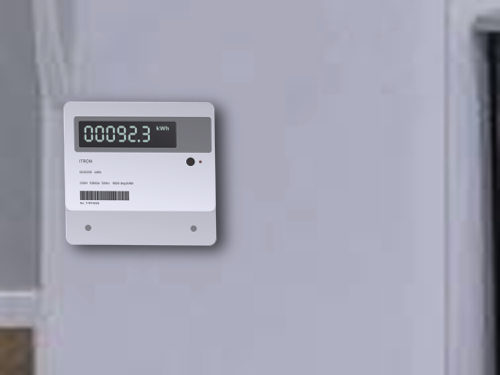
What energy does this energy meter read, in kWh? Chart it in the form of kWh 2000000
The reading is kWh 92.3
